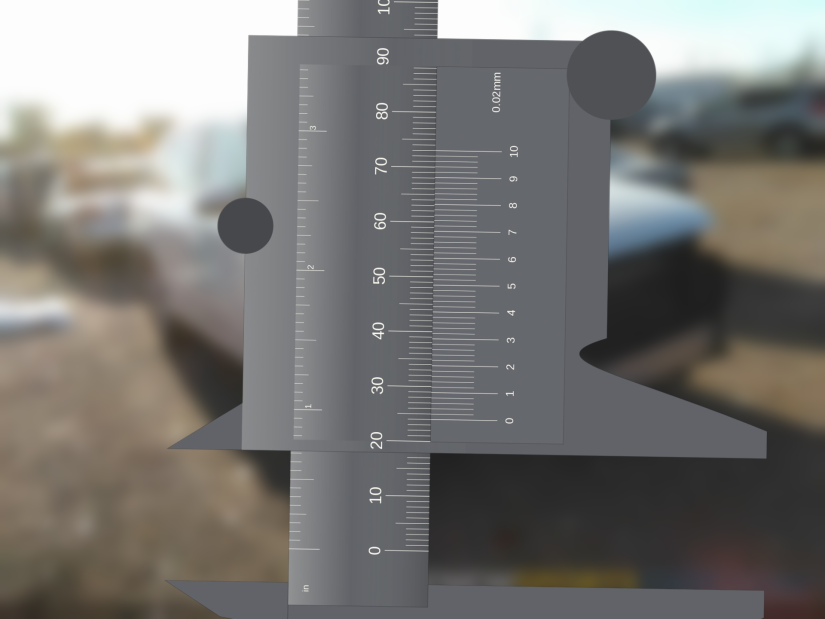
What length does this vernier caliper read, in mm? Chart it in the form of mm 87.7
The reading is mm 24.0
